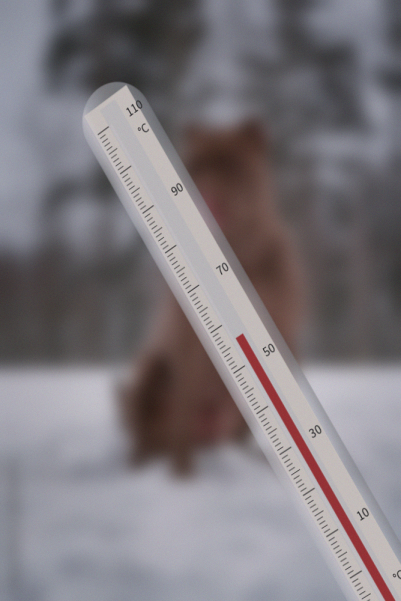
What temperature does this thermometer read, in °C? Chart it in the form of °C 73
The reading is °C 56
